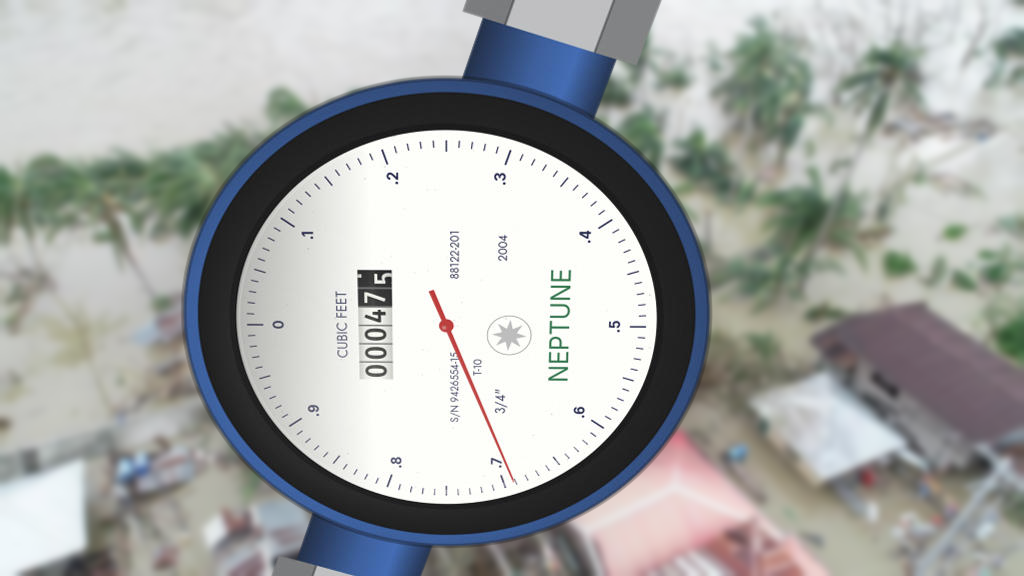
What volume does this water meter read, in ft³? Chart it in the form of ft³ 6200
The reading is ft³ 474.69
